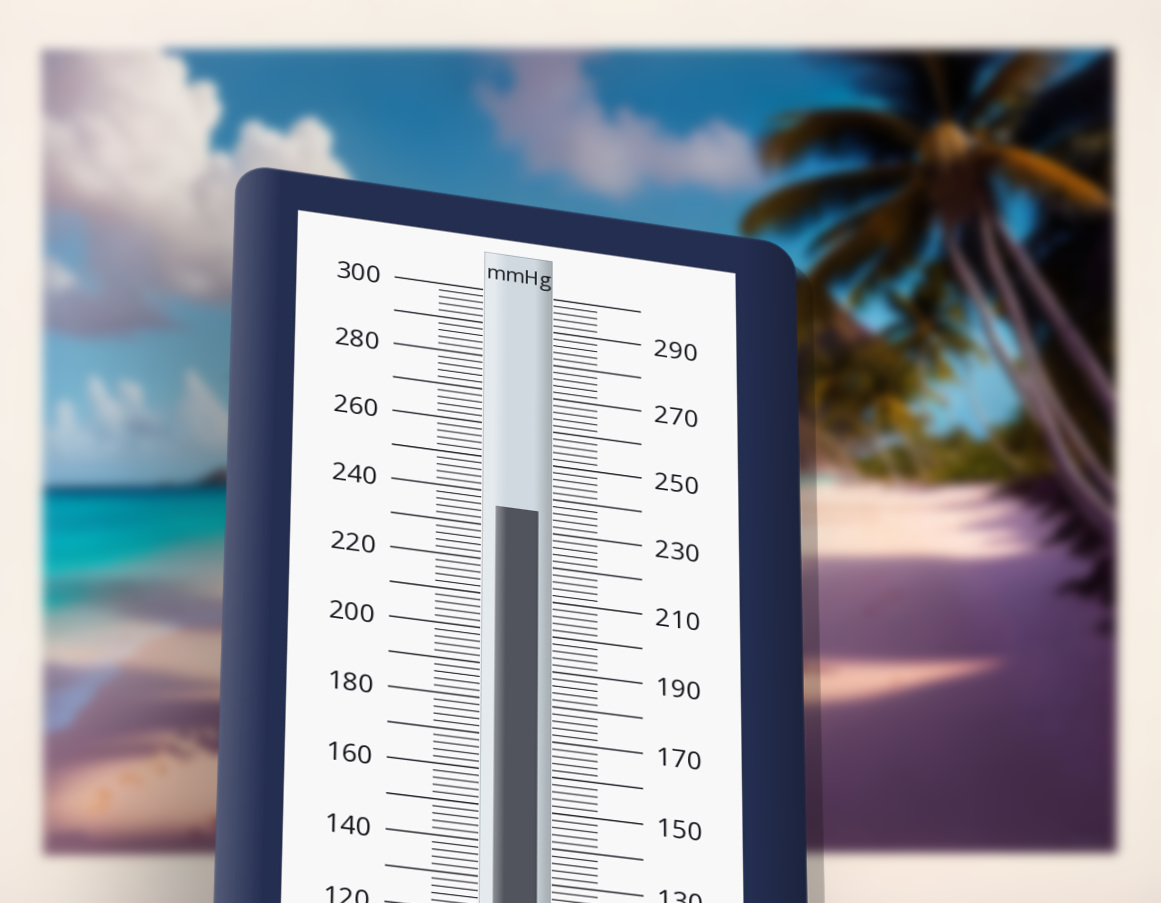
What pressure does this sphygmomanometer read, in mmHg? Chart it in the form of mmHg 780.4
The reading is mmHg 236
